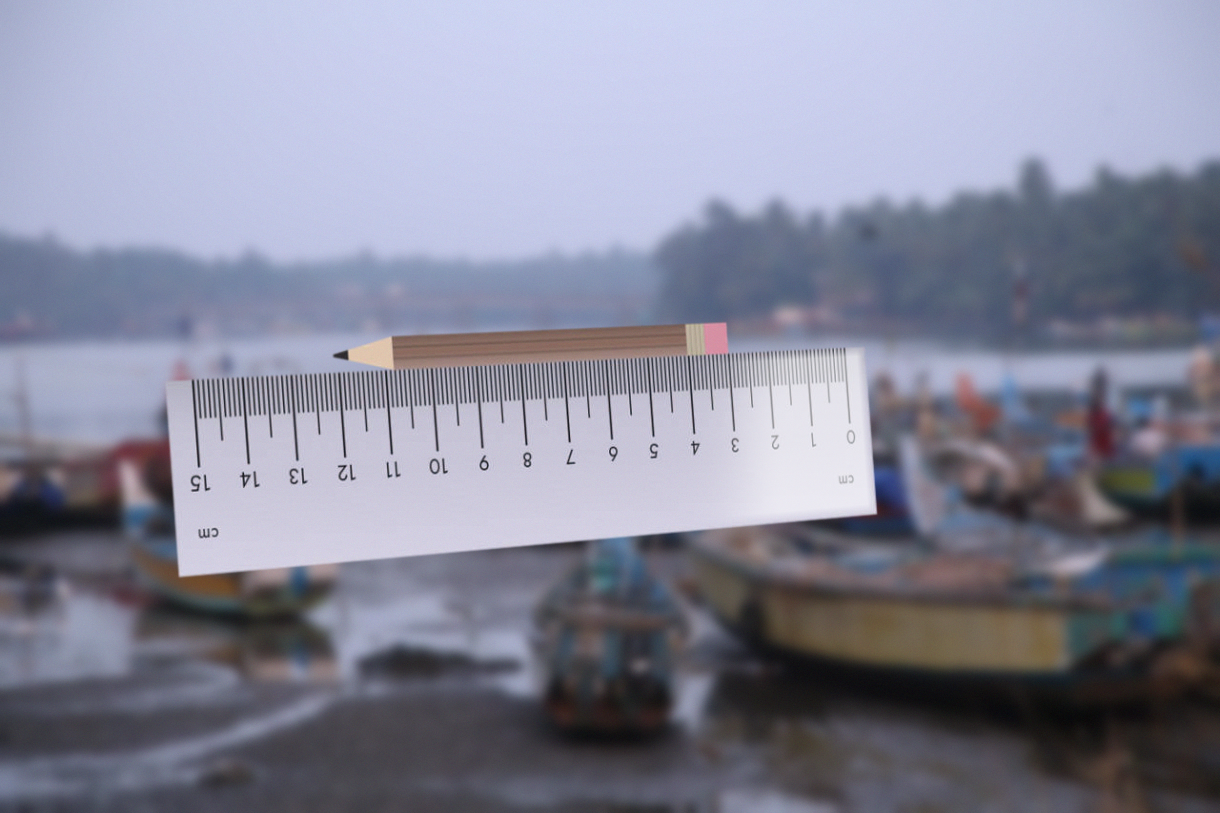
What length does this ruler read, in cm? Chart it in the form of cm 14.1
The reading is cm 9.1
